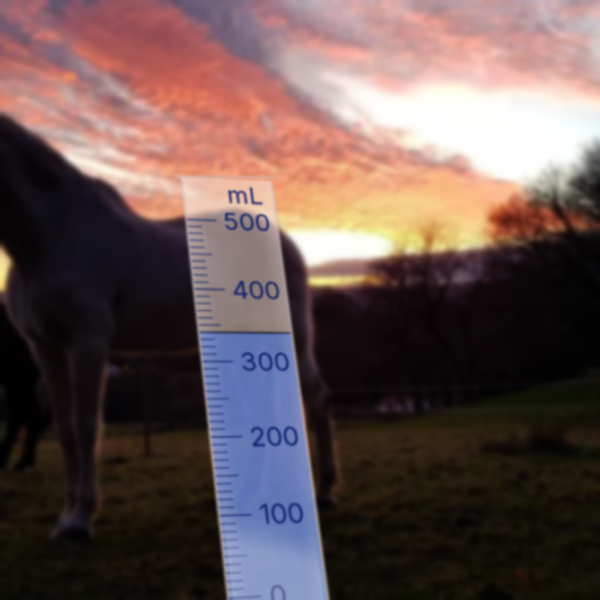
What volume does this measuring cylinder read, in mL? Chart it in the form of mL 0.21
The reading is mL 340
